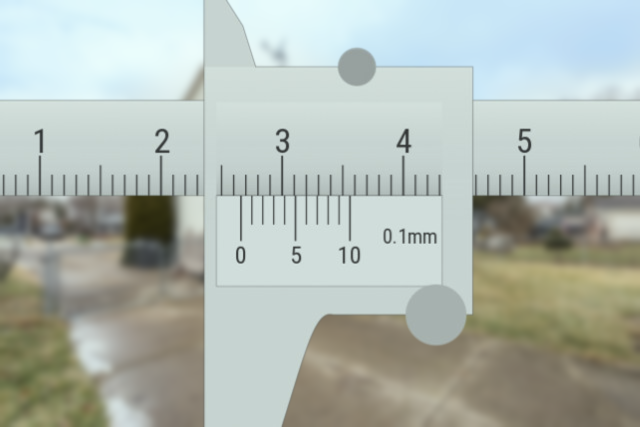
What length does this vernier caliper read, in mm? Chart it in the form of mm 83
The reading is mm 26.6
